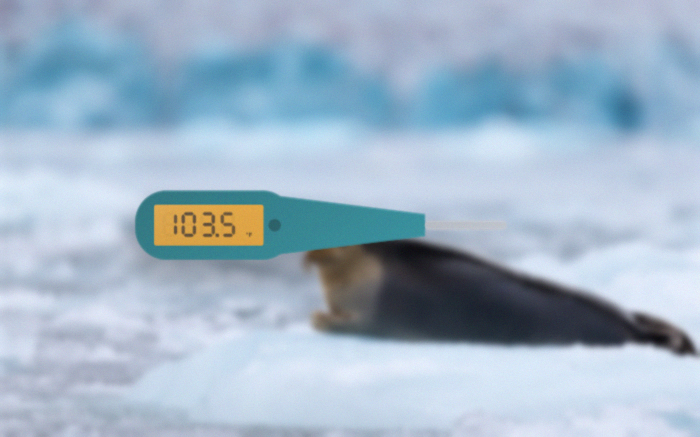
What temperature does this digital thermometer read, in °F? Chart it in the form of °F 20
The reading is °F 103.5
